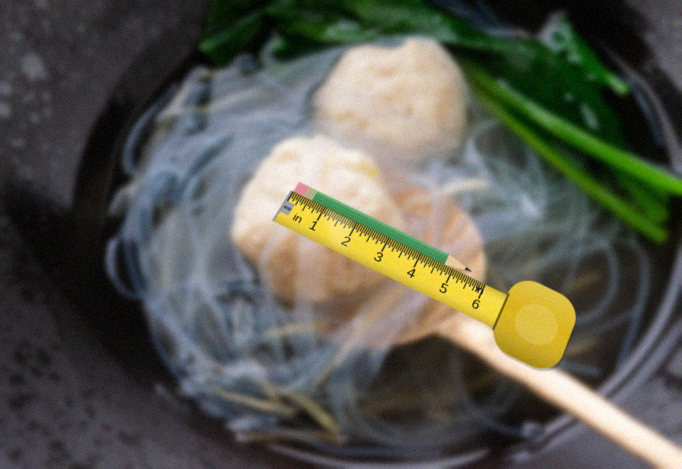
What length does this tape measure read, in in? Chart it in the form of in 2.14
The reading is in 5.5
